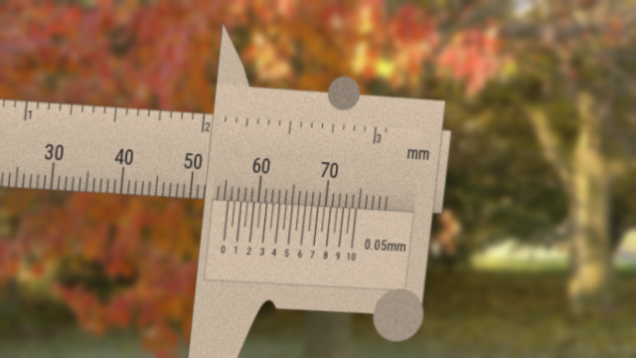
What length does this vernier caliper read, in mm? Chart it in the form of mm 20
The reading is mm 55.6
